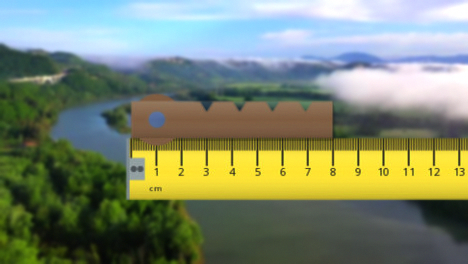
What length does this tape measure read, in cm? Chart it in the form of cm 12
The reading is cm 8
